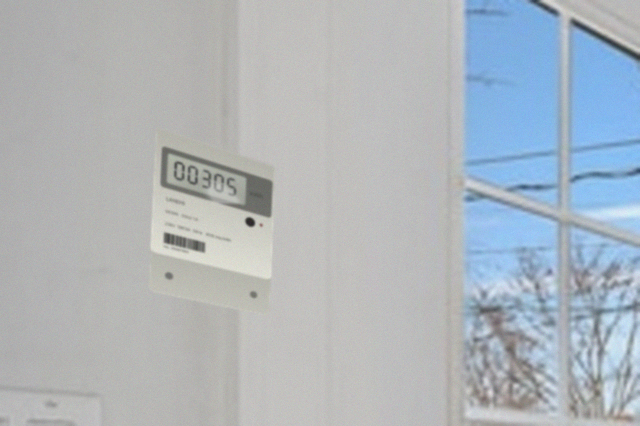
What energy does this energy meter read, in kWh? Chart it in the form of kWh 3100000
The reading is kWh 305
